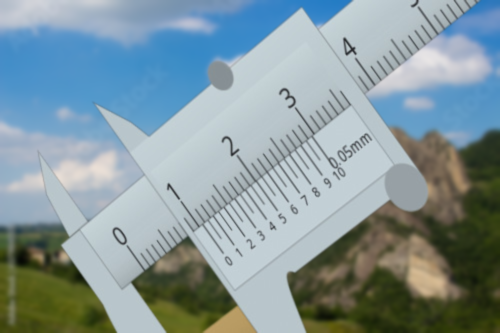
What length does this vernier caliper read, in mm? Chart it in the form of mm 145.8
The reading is mm 10.6
